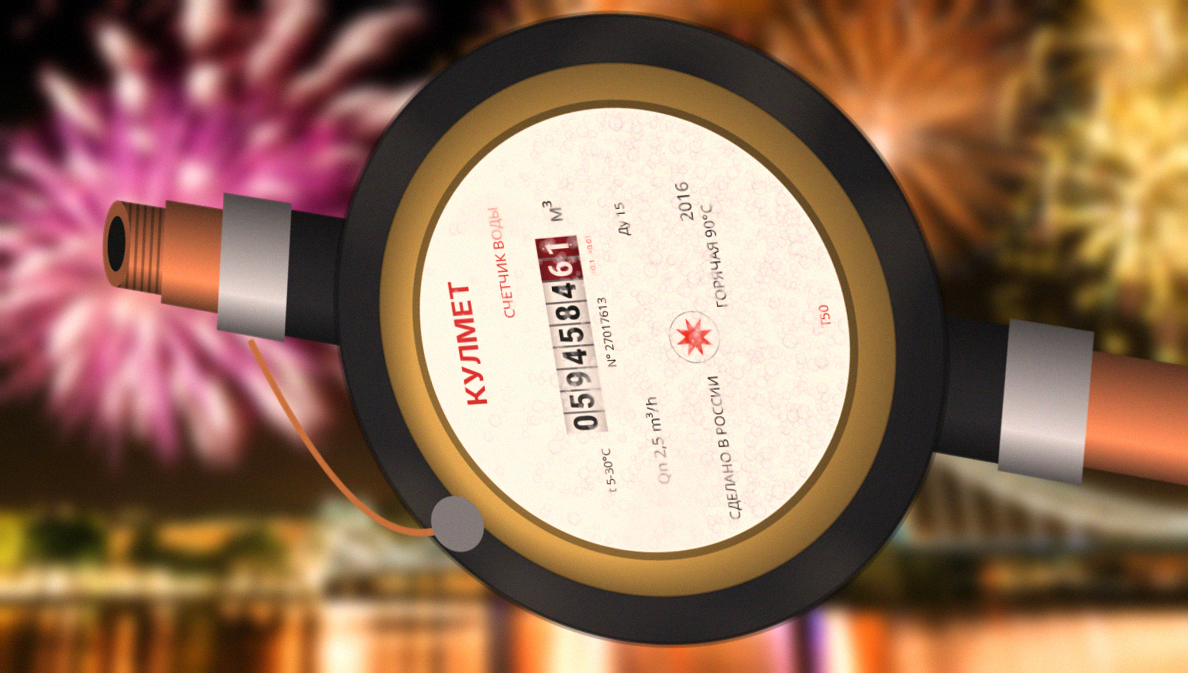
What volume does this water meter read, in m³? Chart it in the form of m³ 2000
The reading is m³ 594584.61
